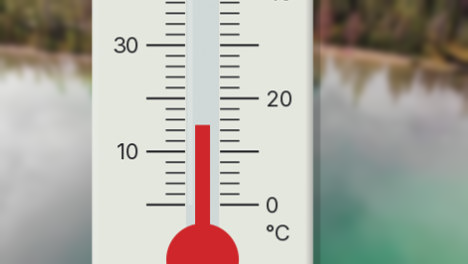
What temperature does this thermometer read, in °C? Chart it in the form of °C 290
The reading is °C 15
